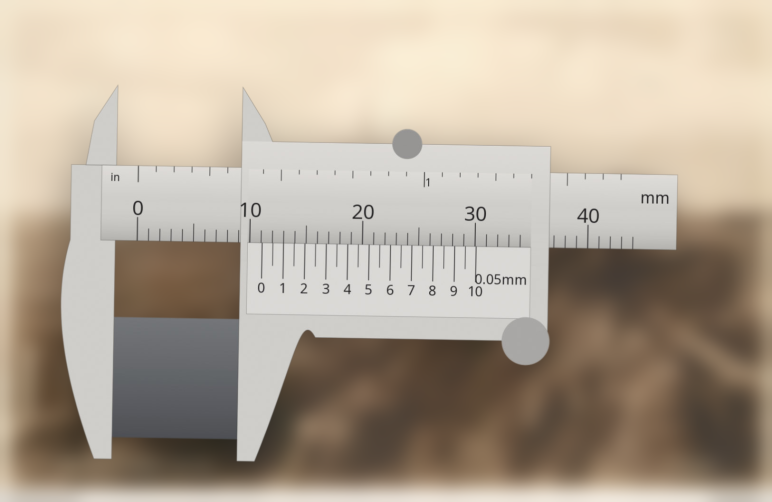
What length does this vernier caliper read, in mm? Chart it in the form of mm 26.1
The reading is mm 11.1
